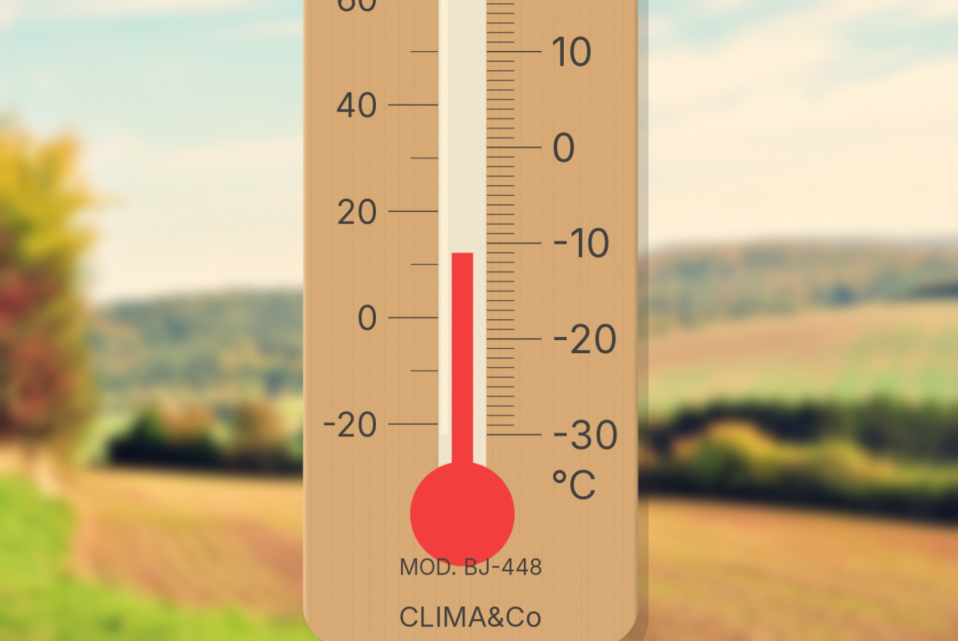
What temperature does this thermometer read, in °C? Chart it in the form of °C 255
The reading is °C -11
